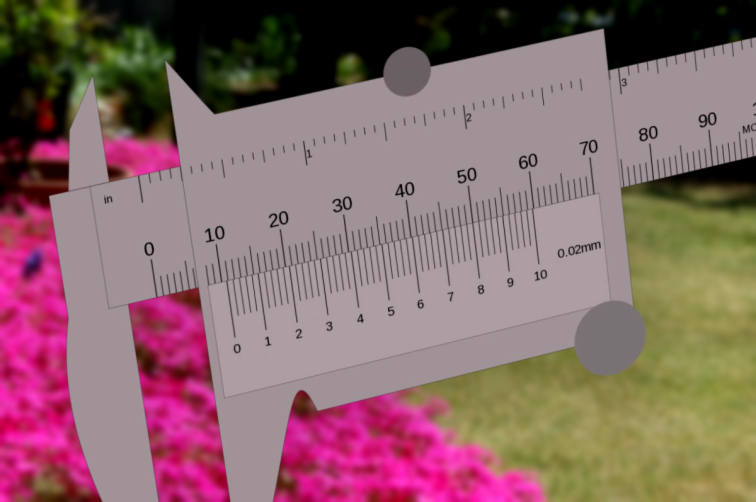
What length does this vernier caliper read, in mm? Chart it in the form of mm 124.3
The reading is mm 10.8
